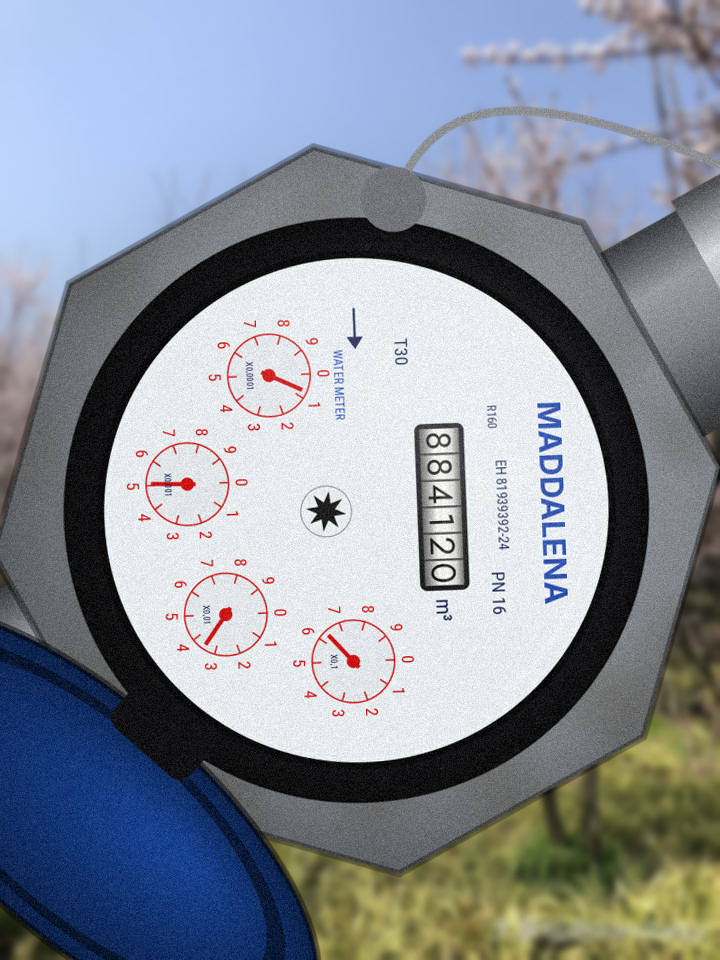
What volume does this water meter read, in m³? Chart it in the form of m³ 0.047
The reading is m³ 884120.6350
